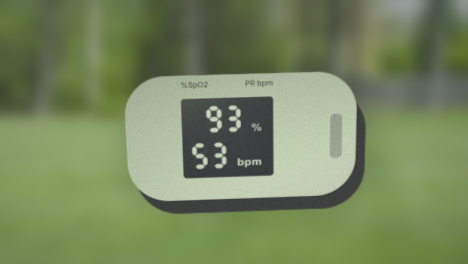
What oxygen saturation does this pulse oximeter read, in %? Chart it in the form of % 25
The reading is % 93
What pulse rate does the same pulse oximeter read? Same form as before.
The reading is bpm 53
